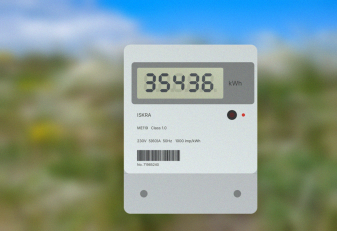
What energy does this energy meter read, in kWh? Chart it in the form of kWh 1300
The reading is kWh 35436
